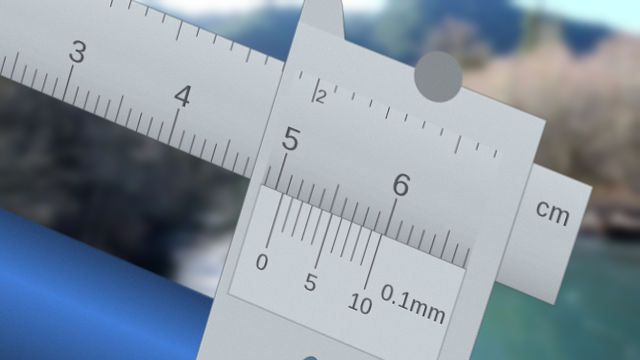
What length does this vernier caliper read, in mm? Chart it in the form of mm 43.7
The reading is mm 50.7
